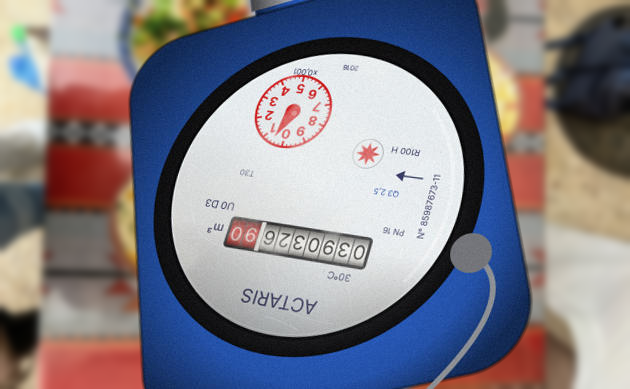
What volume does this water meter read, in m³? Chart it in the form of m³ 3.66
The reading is m³ 390326.900
